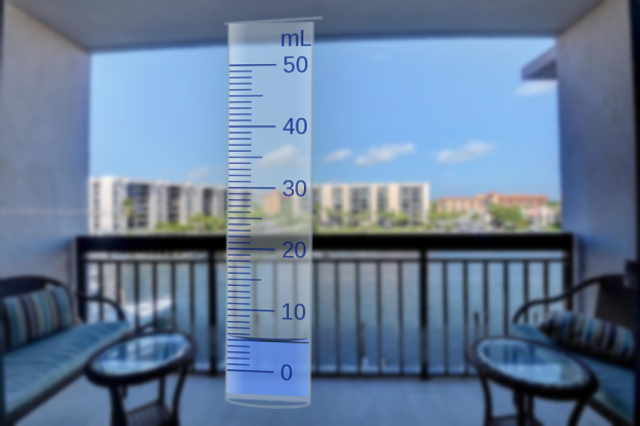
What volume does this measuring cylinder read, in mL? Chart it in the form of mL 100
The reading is mL 5
